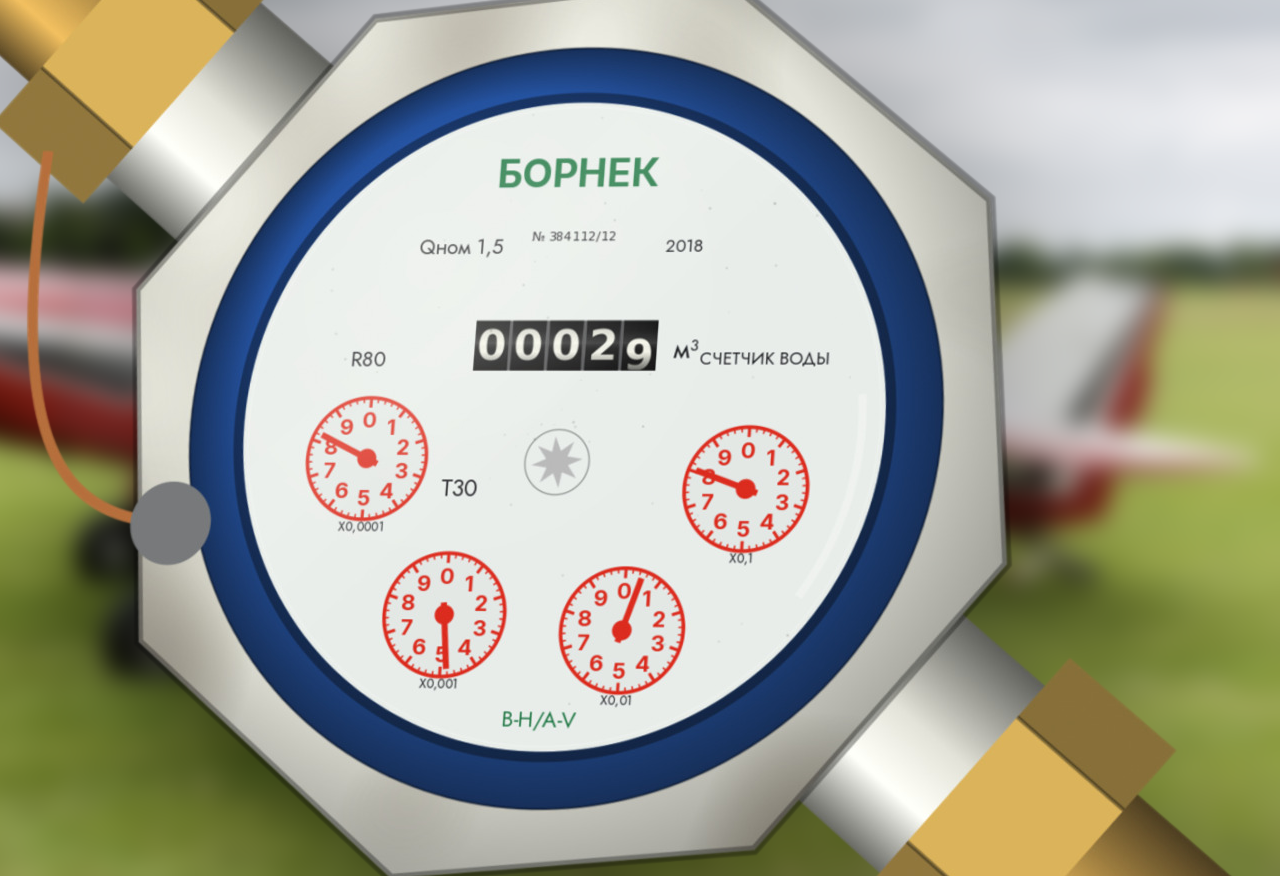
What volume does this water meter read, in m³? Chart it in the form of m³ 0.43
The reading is m³ 28.8048
